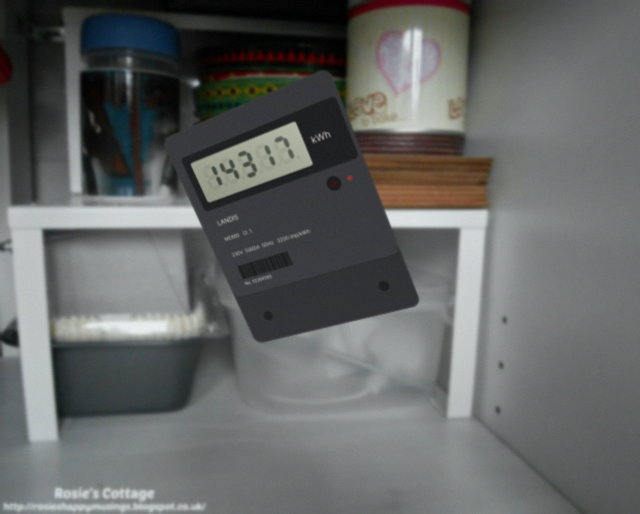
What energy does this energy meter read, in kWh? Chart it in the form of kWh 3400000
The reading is kWh 14317
